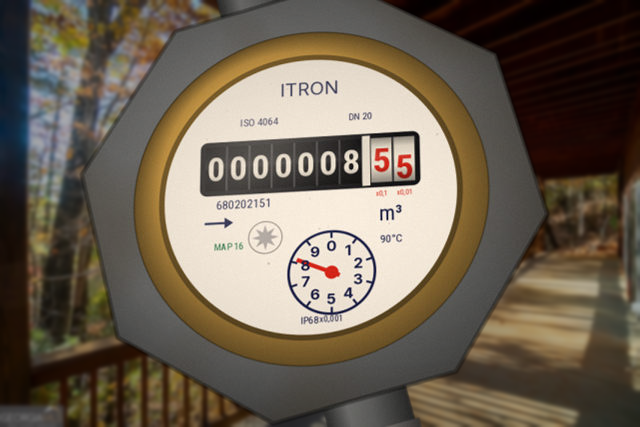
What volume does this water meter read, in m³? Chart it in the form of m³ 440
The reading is m³ 8.548
